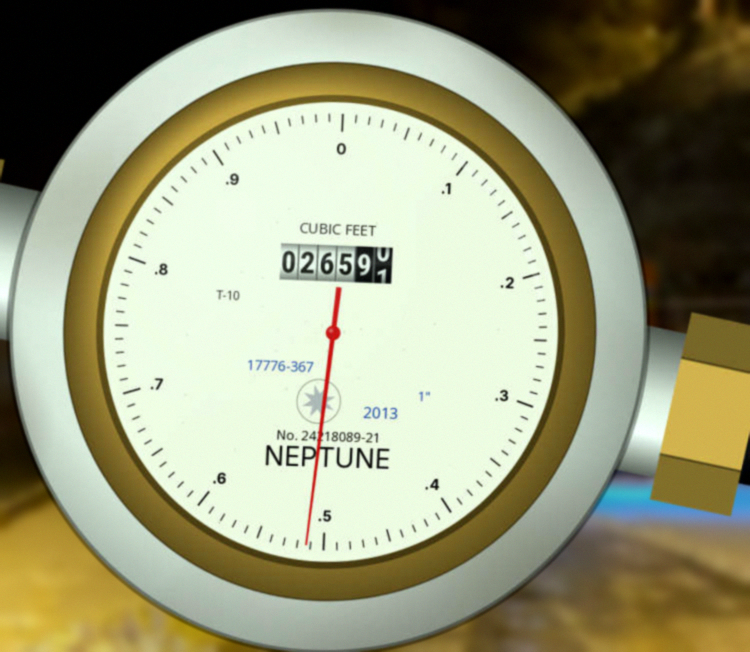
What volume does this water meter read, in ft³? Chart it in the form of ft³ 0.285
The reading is ft³ 26590.51
